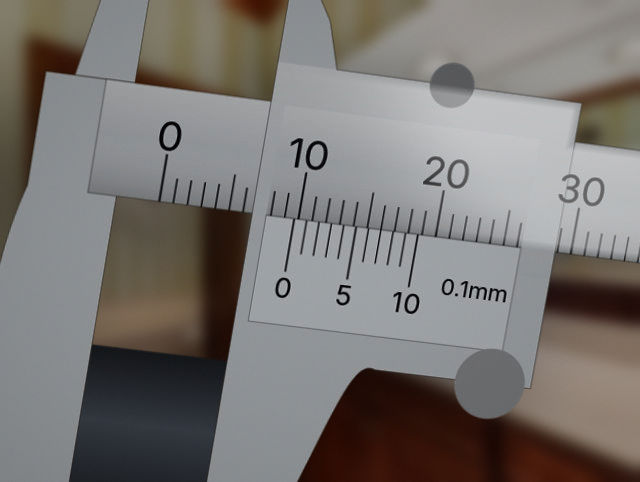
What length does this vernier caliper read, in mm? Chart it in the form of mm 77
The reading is mm 9.7
